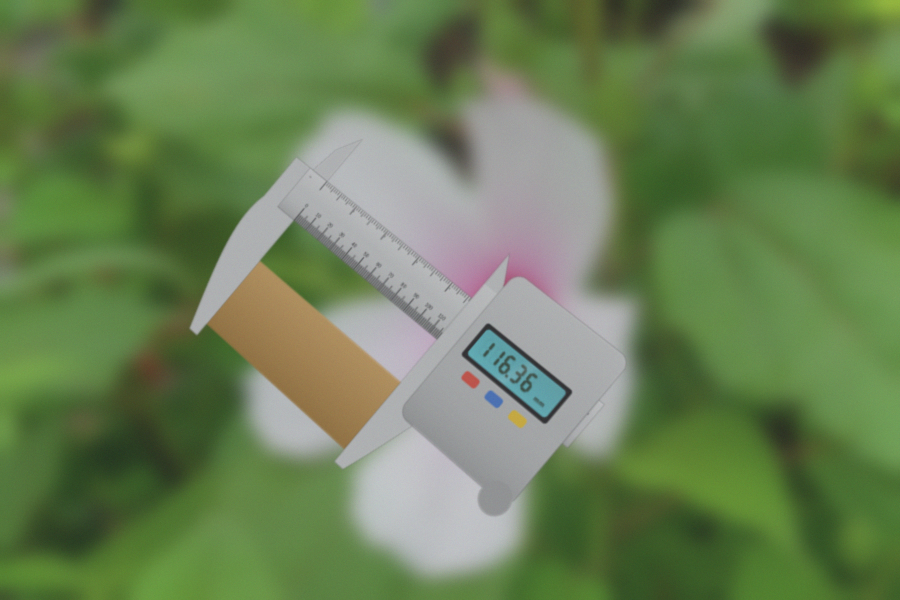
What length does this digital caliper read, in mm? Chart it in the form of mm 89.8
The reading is mm 116.36
